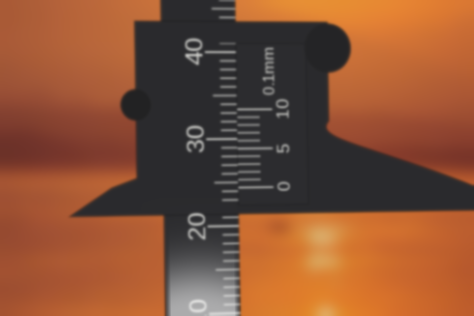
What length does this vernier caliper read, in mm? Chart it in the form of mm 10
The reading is mm 24.4
